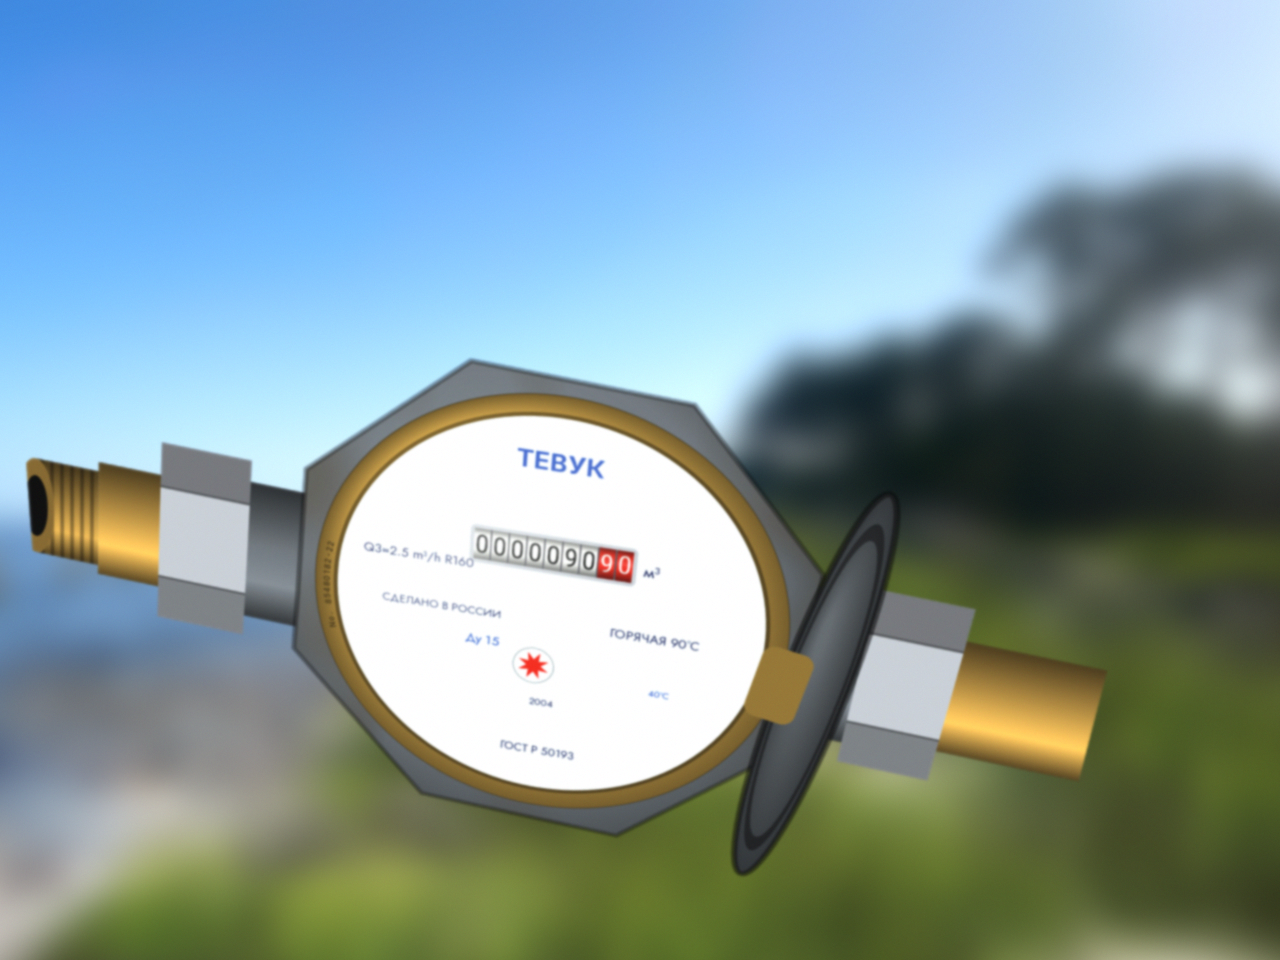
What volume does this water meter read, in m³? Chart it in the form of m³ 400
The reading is m³ 90.90
